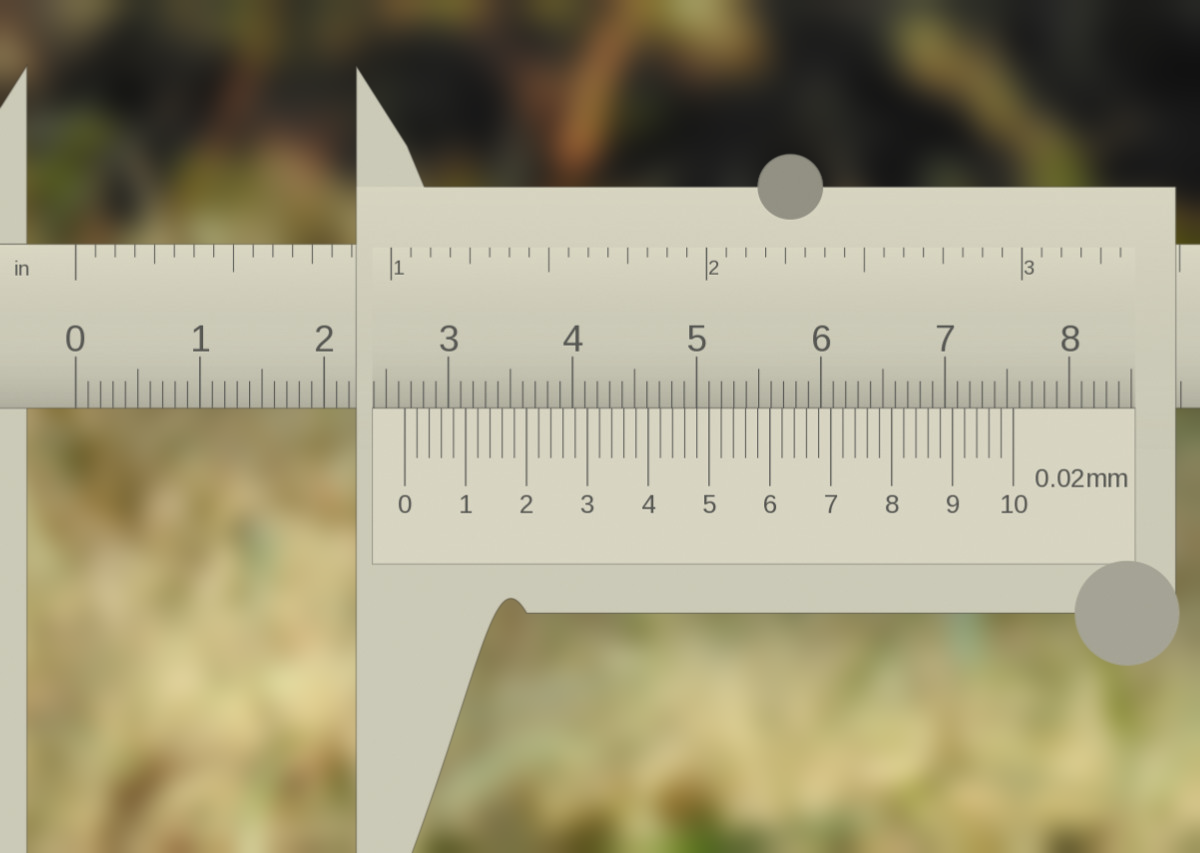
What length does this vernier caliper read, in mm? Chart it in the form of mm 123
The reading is mm 26.5
